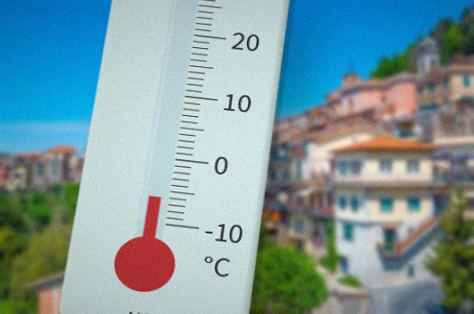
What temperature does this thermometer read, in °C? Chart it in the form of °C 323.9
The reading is °C -6
